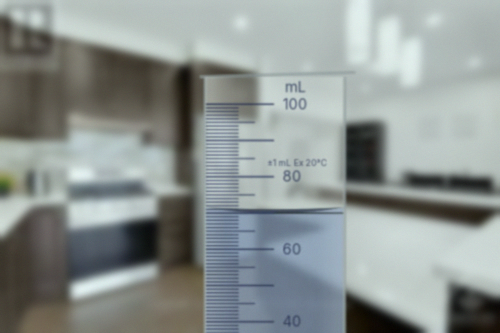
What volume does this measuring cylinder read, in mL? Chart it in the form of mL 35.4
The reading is mL 70
